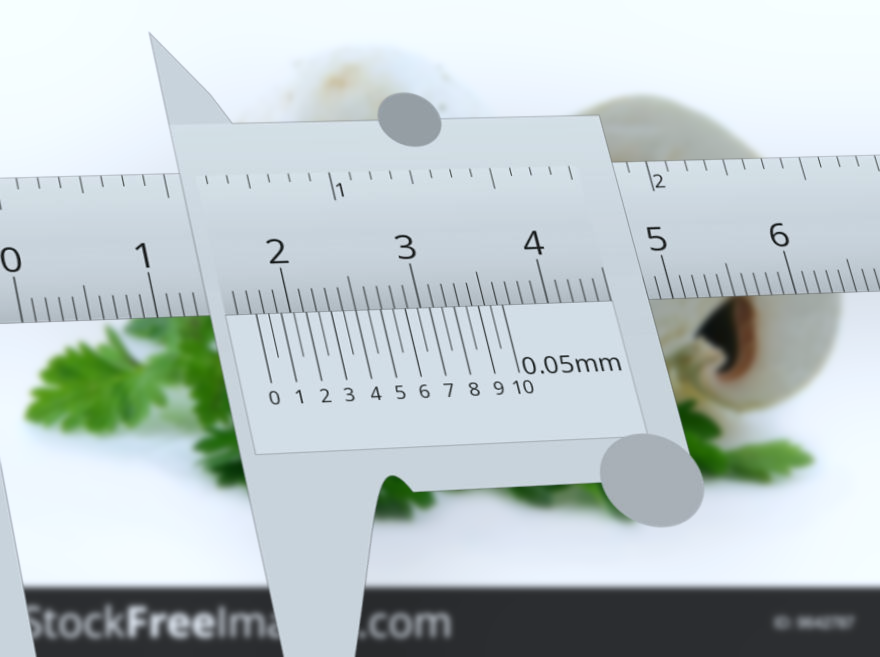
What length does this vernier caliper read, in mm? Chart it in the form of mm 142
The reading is mm 17.4
